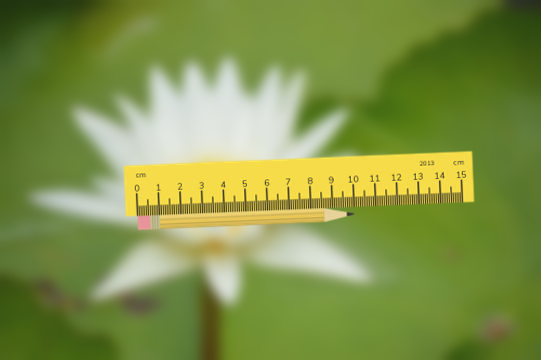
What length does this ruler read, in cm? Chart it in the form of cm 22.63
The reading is cm 10
